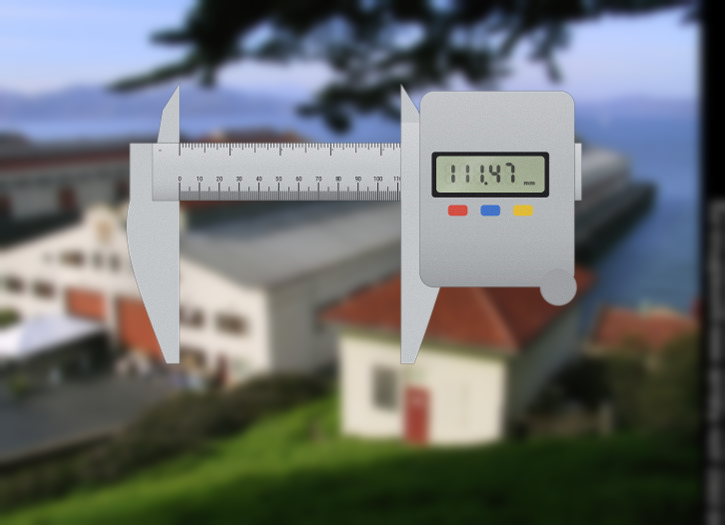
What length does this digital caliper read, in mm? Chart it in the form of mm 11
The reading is mm 111.47
